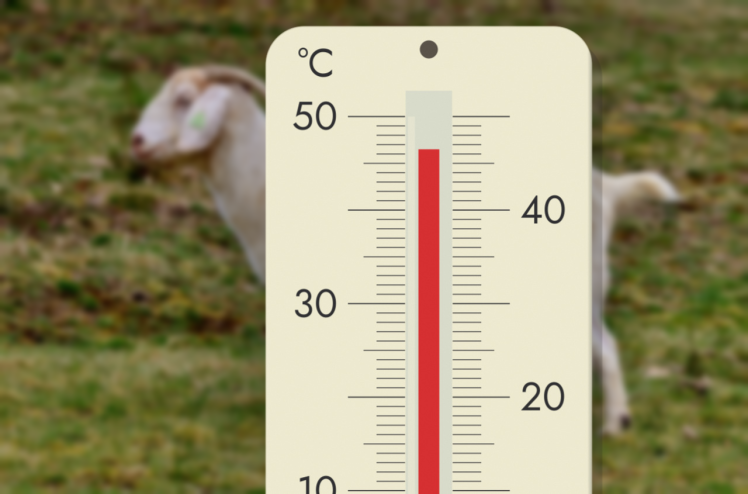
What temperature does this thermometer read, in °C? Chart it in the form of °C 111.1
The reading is °C 46.5
